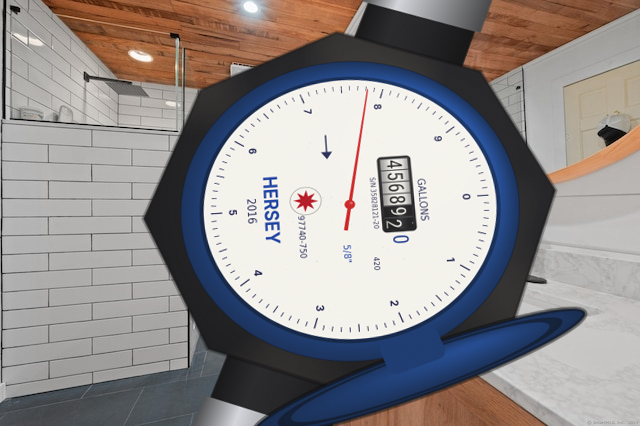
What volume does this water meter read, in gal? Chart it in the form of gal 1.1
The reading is gal 4568917.8
